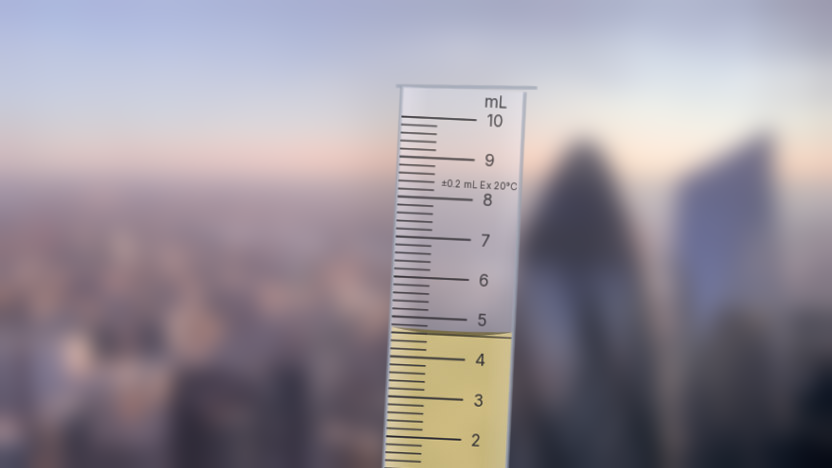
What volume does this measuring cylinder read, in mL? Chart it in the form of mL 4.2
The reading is mL 4.6
